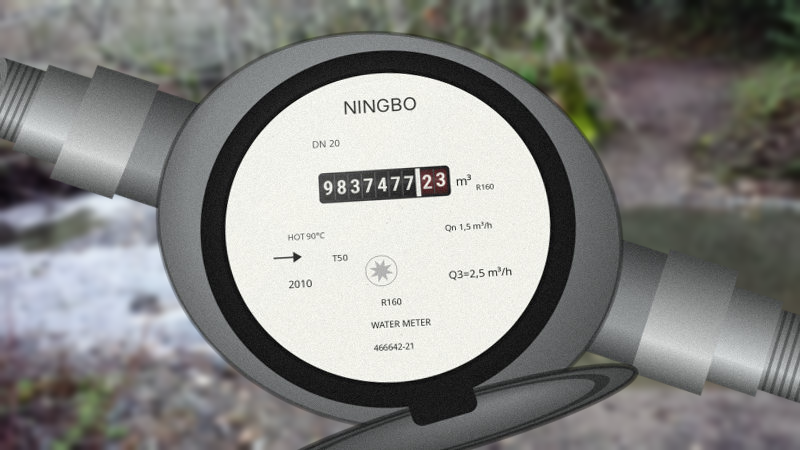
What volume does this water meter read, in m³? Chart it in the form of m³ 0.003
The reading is m³ 9837477.23
